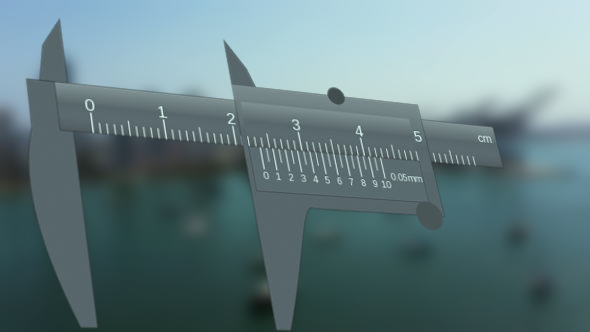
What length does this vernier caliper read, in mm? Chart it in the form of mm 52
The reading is mm 23.6
